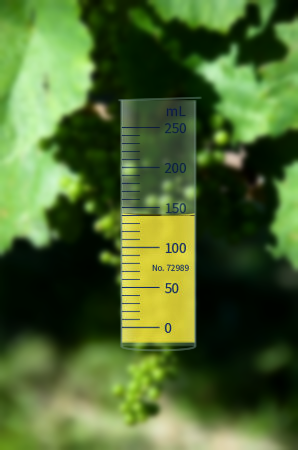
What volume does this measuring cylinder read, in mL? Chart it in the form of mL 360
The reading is mL 140
